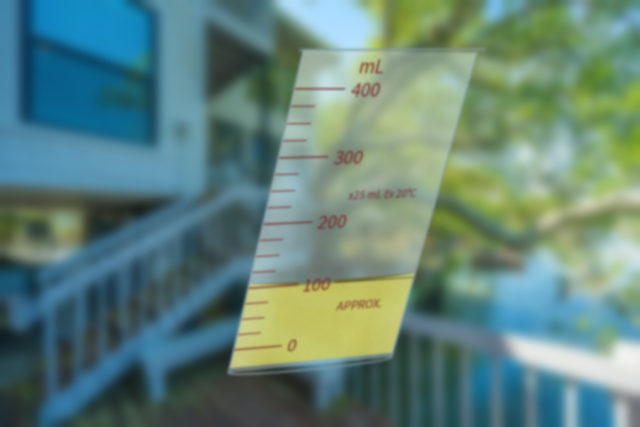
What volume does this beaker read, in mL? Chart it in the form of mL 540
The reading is mL 100
